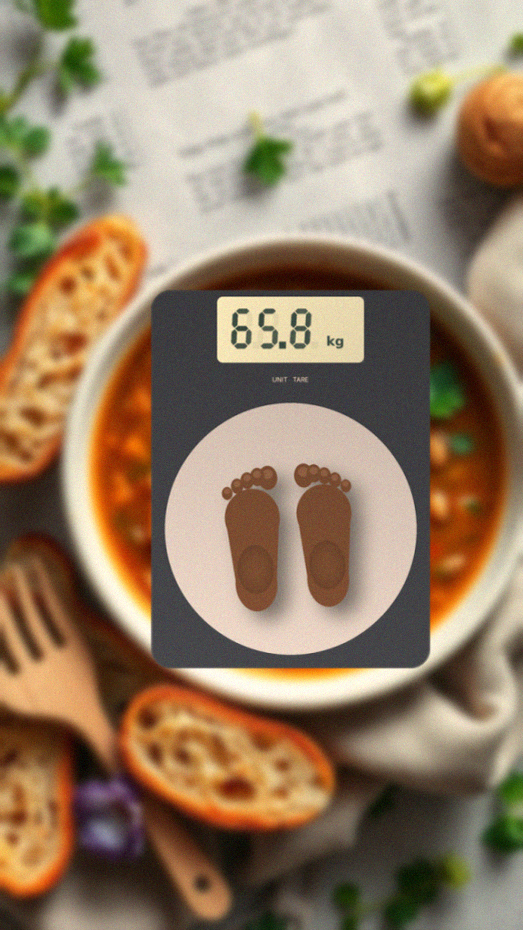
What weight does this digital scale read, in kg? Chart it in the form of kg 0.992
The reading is kg 65.8
